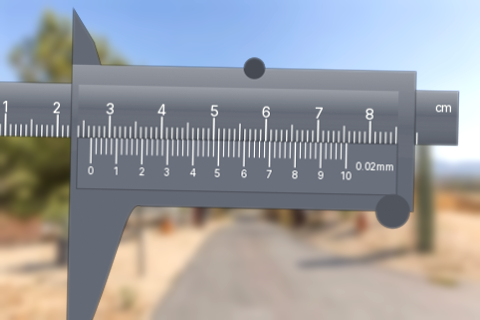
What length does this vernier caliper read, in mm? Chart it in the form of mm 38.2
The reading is mm 26.5
